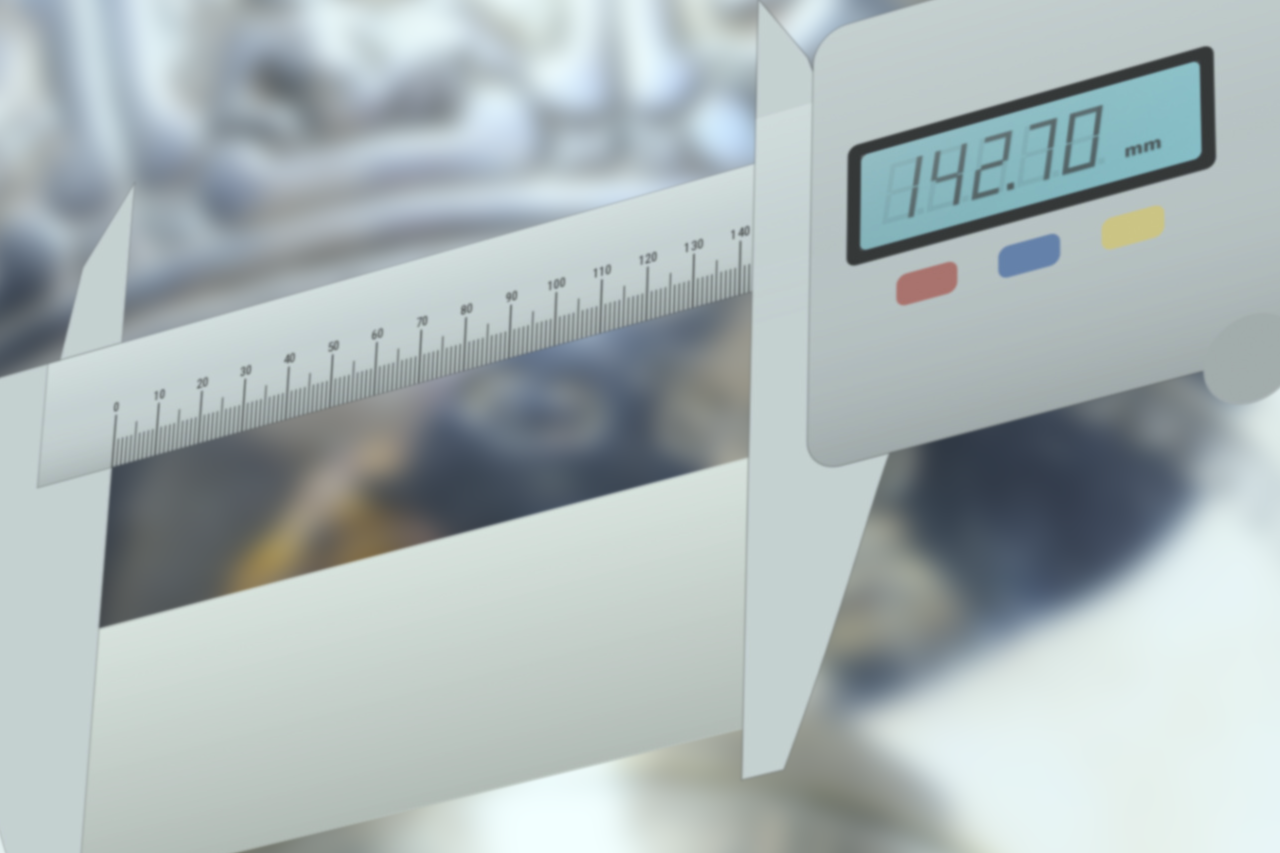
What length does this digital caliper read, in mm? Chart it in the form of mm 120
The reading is mm 142.70
